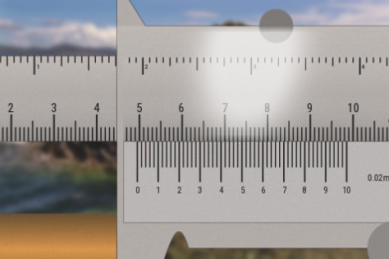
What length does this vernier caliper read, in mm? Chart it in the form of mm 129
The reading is mm 49.5
